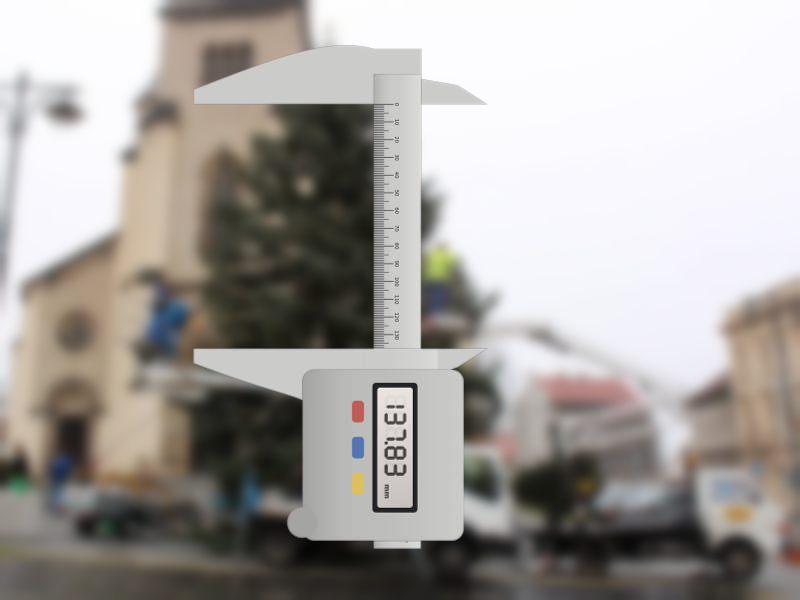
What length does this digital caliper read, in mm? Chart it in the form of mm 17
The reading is mm 137.83
